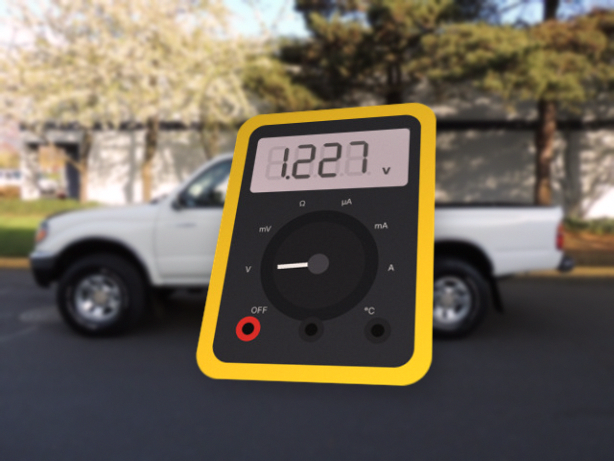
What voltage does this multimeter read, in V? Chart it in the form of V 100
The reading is V 1.227
